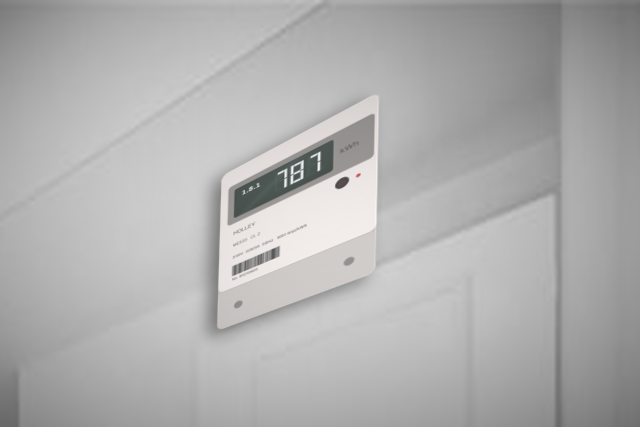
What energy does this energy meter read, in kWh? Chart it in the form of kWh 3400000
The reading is kWh 787
